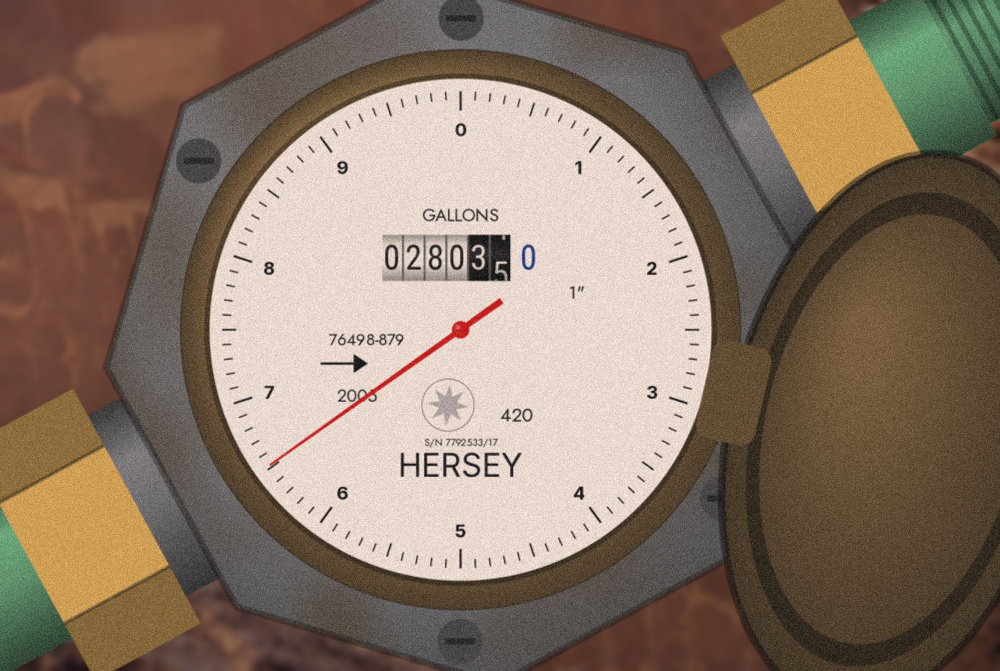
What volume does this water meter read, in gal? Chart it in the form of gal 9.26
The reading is gal 280346.5
